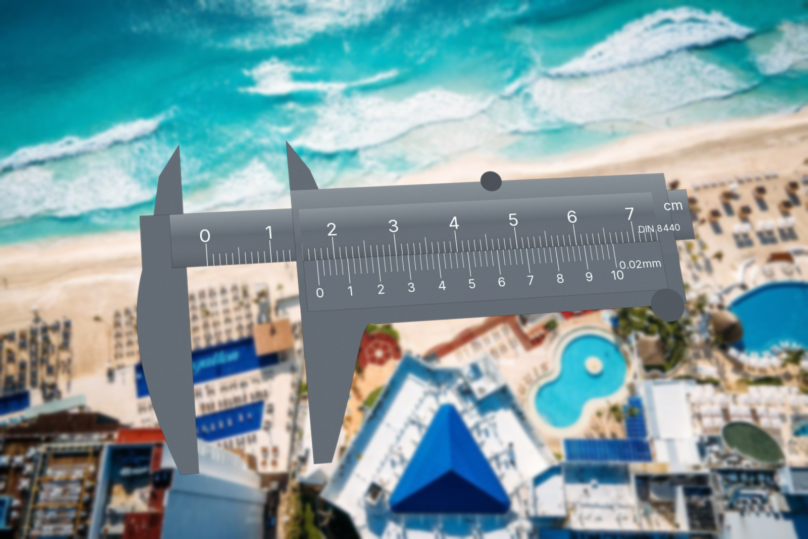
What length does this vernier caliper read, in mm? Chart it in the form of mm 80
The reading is mm 17.2
